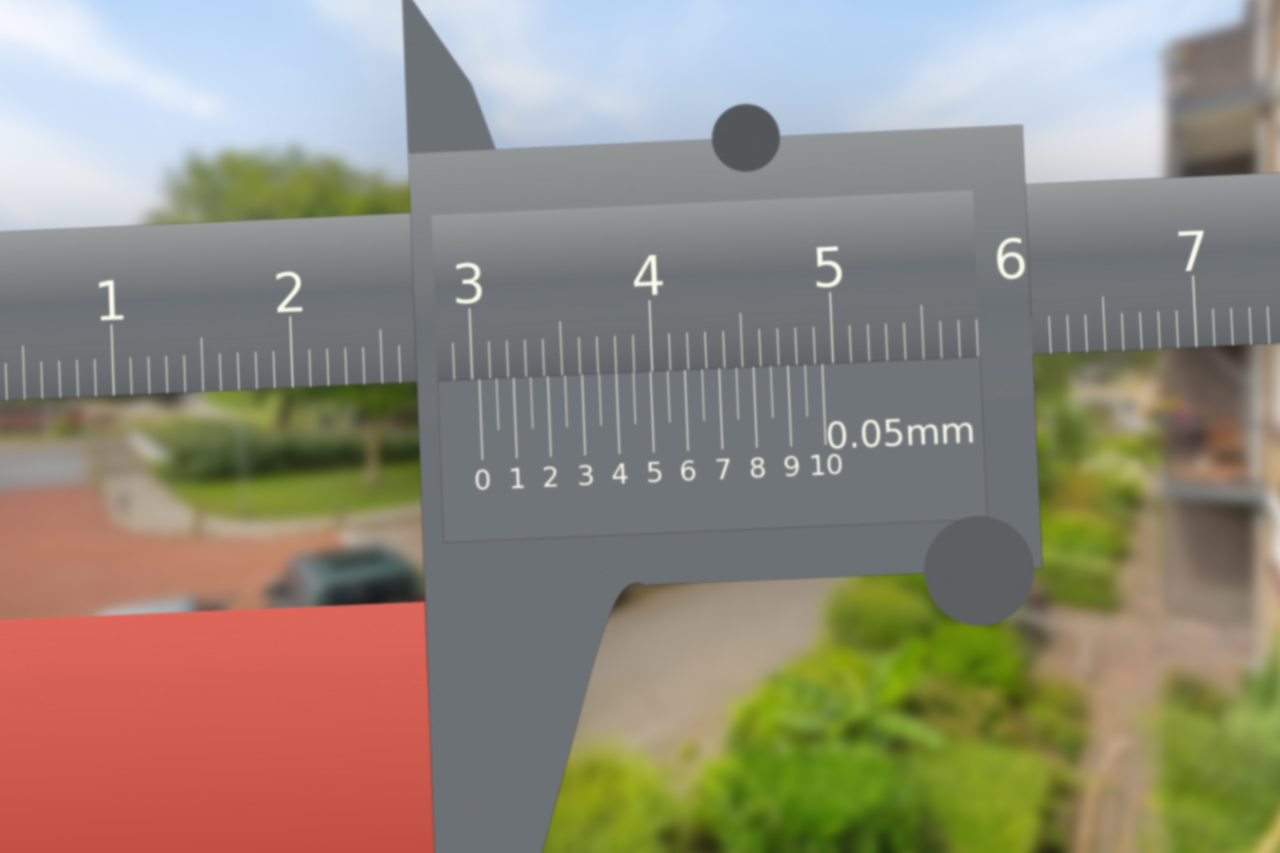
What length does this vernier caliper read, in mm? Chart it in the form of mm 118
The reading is mm 30.4
